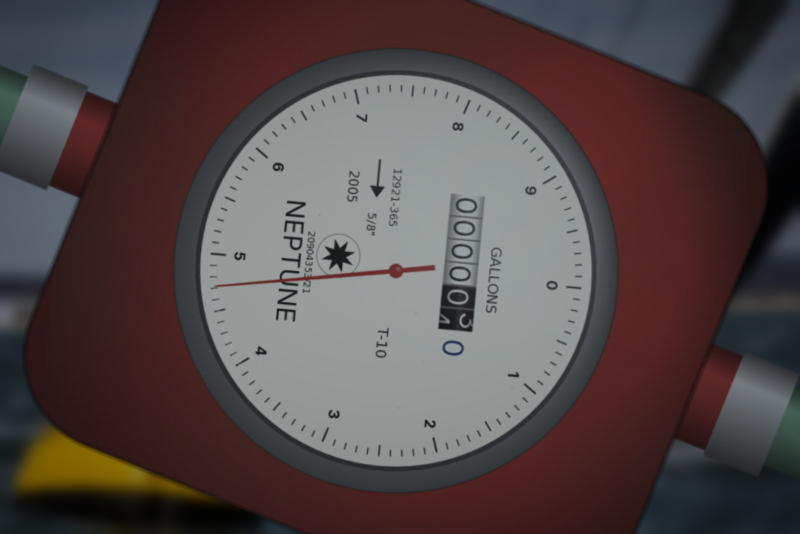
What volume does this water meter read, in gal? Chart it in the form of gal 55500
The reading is gal 34.7
